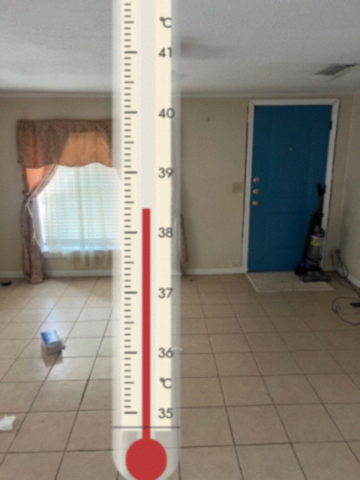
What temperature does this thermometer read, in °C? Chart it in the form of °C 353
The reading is °C 38.4
